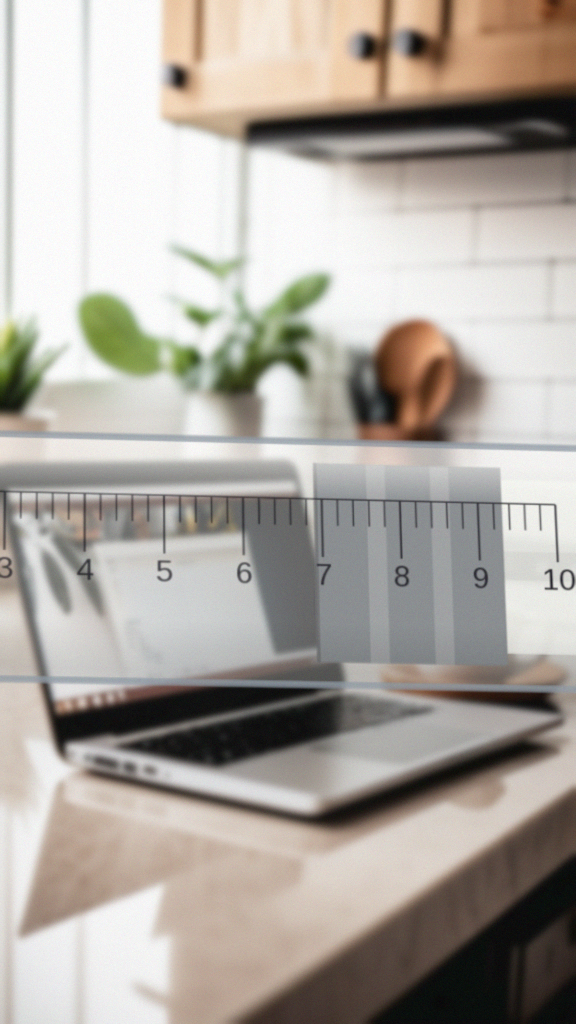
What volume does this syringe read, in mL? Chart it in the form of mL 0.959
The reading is mL 6.9
